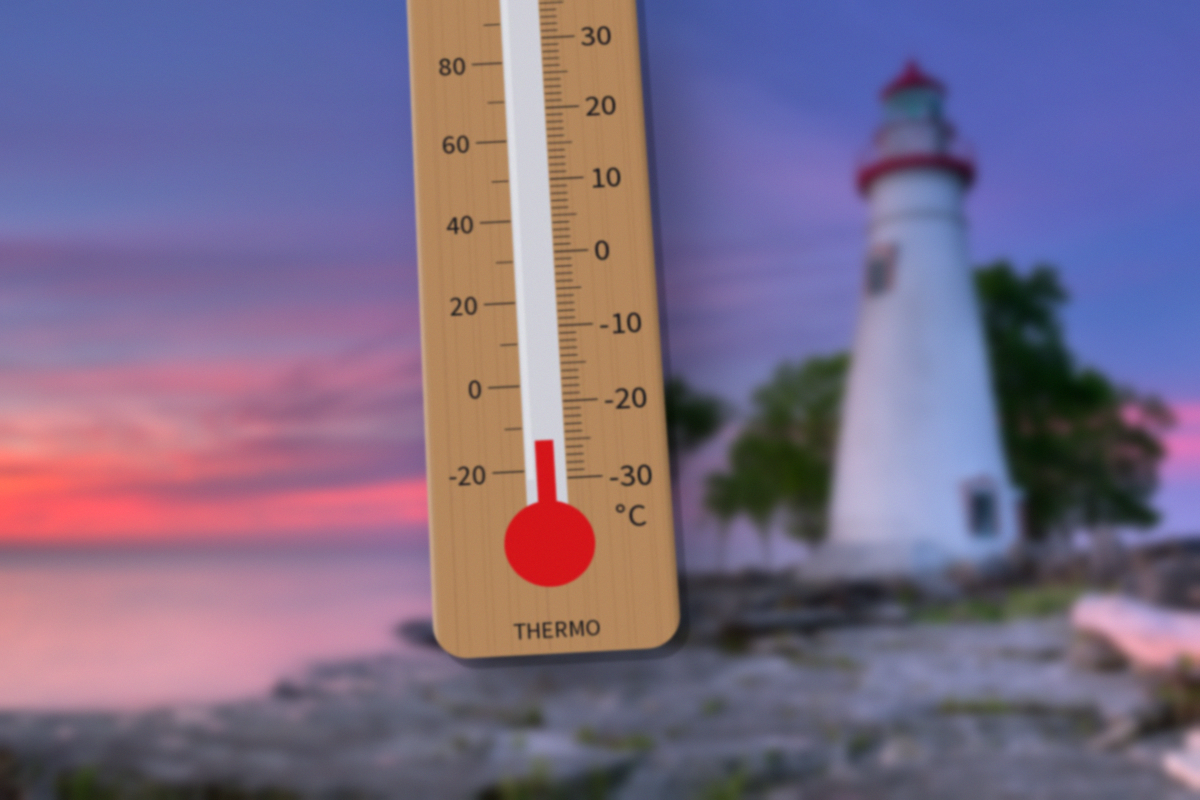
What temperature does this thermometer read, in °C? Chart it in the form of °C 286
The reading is °C -25
